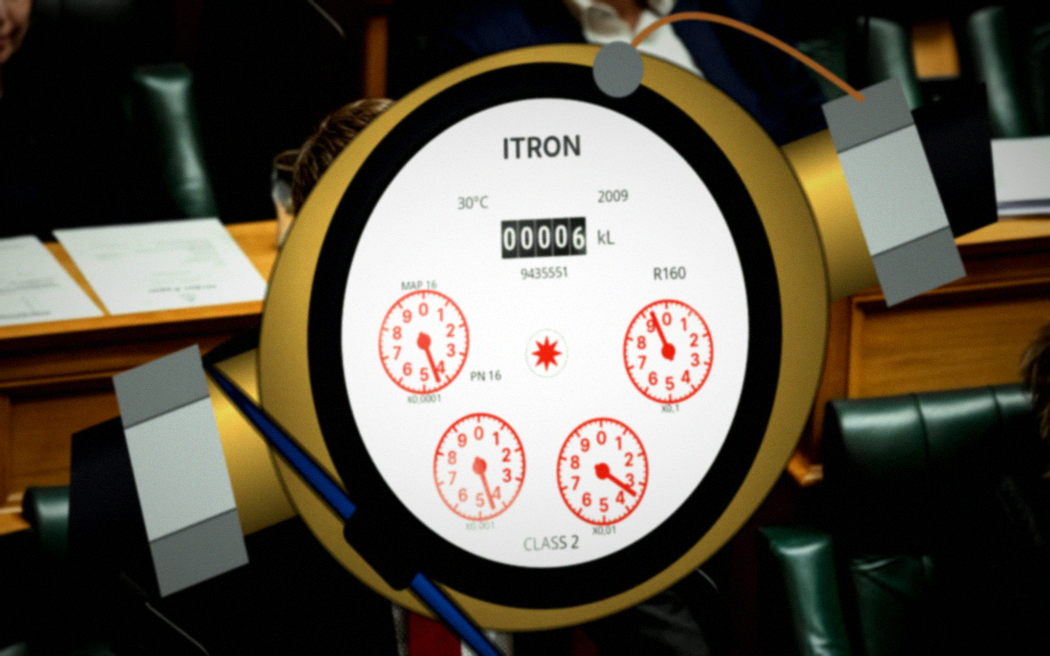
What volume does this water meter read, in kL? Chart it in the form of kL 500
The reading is kL 5.9344
